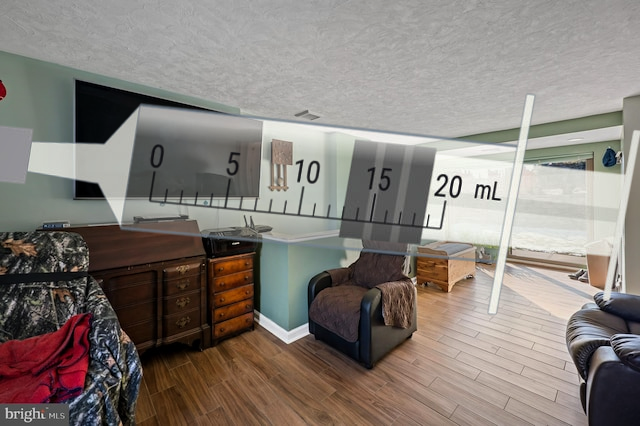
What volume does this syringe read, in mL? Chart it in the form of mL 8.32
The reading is mL 13
